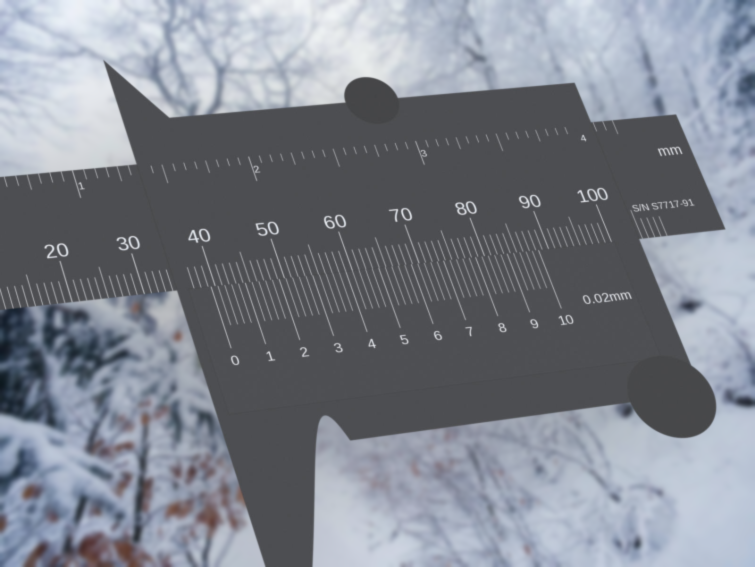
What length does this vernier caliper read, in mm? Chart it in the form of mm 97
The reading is mm 39.4
